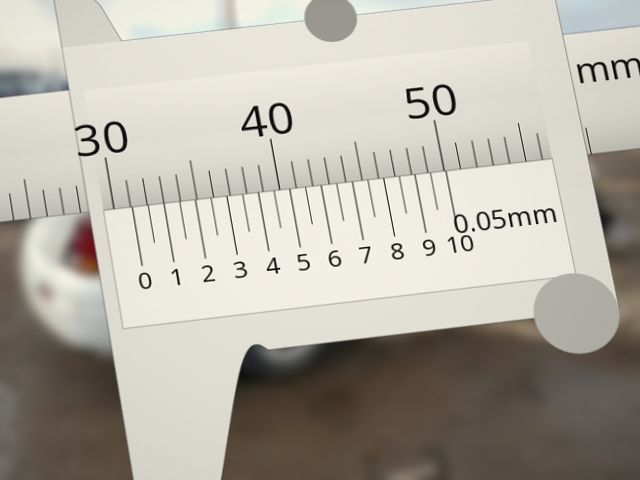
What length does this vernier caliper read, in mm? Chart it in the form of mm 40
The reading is mm 31.1
